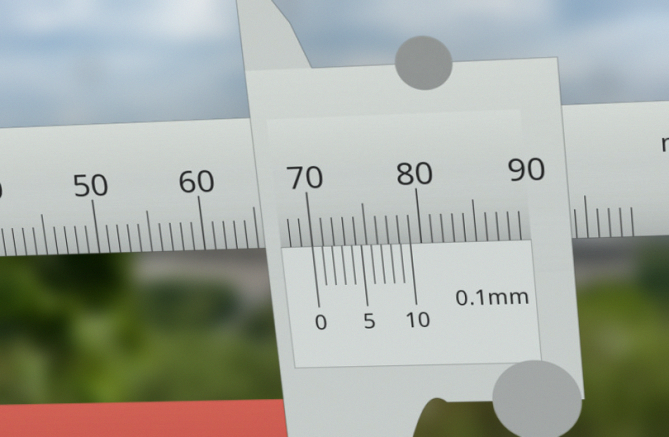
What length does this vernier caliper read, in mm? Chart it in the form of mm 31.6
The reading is mm 70.0
